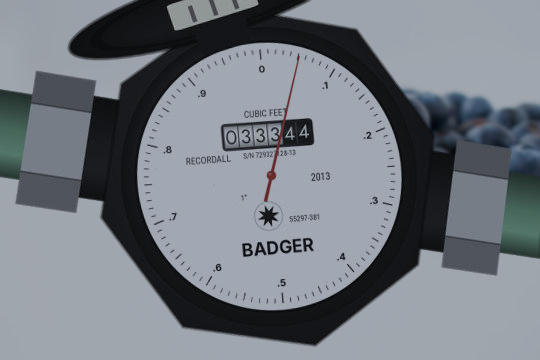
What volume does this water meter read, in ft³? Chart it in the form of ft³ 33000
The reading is ft³ 33344.05
